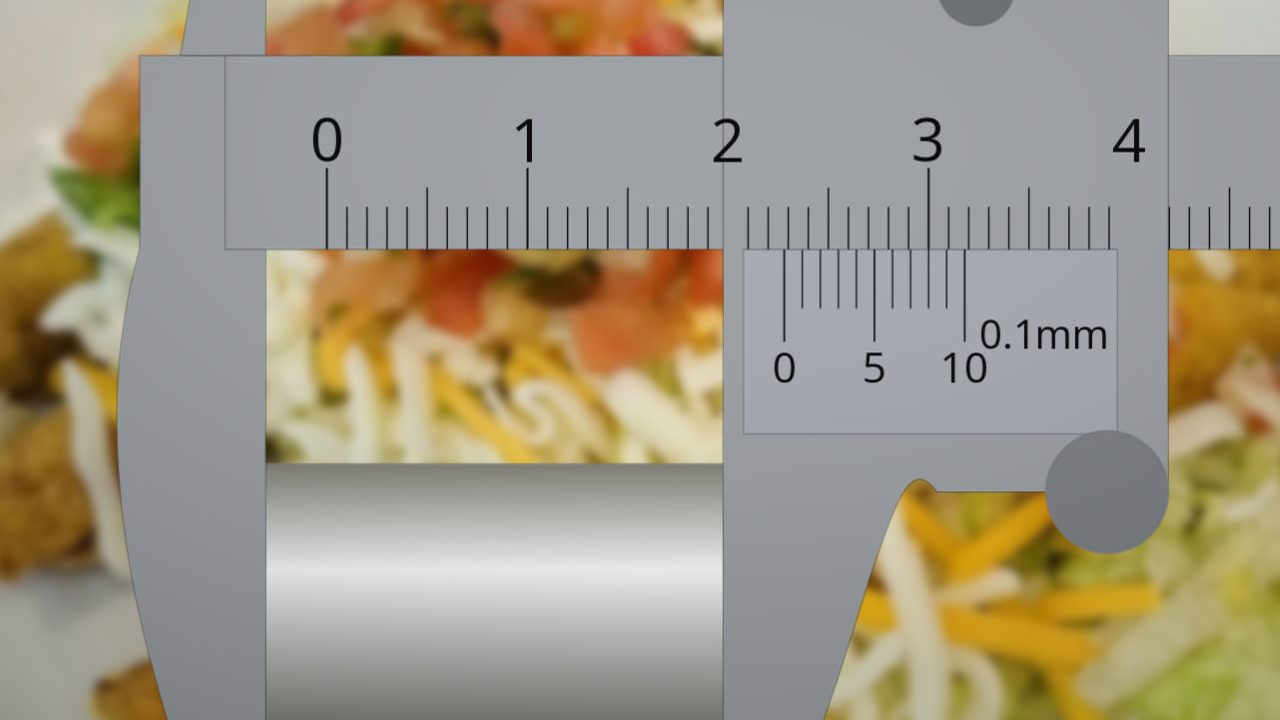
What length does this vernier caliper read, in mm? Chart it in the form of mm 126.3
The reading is mm 22.8
